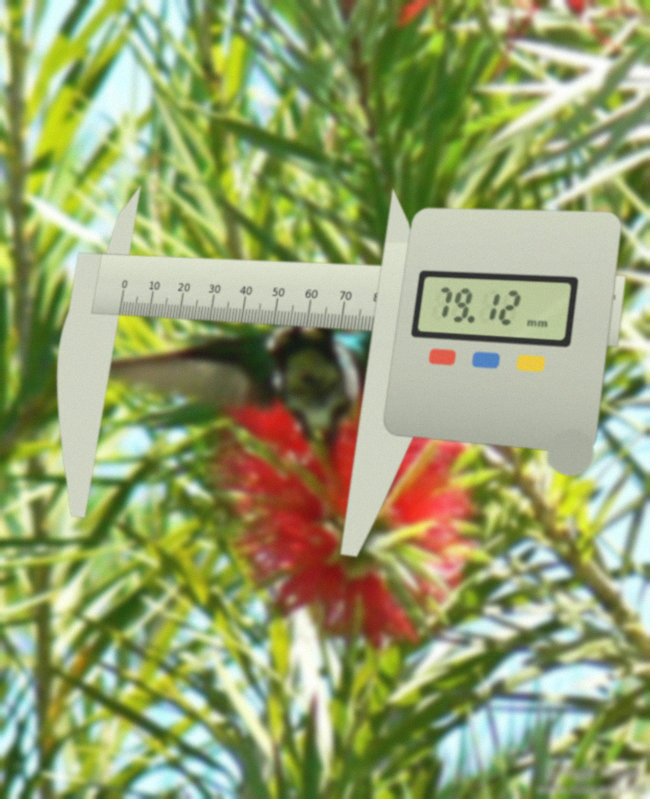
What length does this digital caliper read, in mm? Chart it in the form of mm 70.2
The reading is mm 79.12
